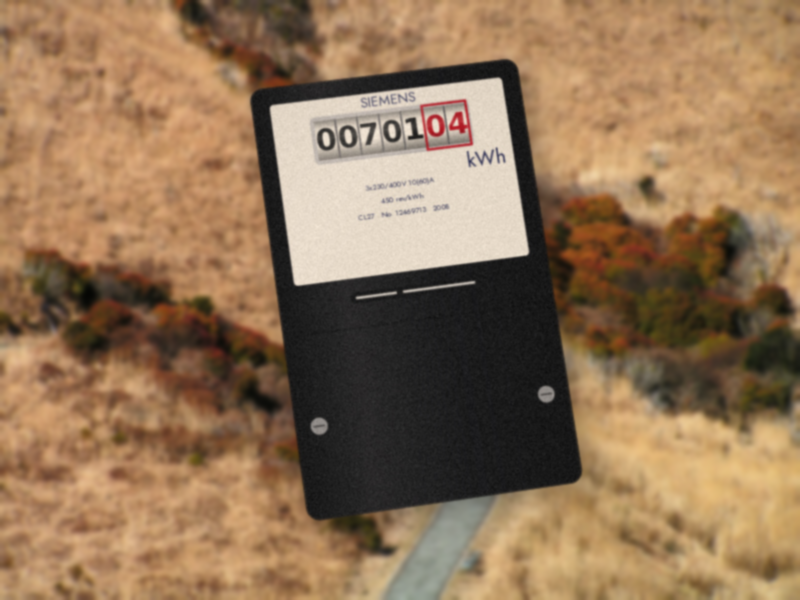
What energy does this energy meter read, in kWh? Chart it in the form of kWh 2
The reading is kWh 701.04
